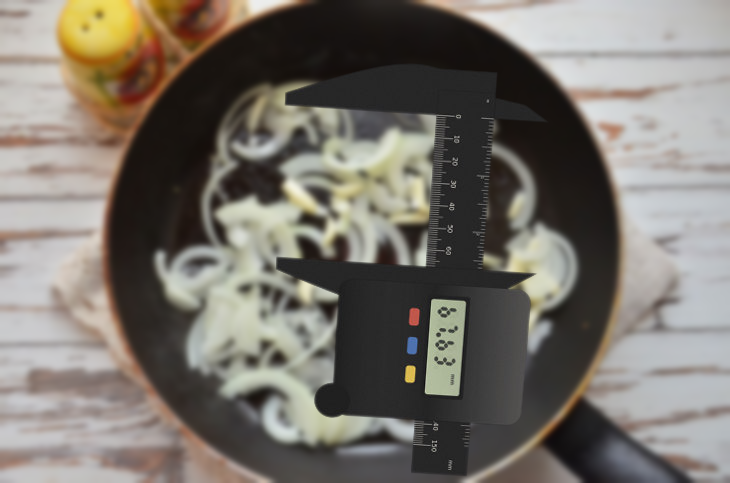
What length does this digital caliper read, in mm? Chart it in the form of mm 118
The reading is mm 67.63
